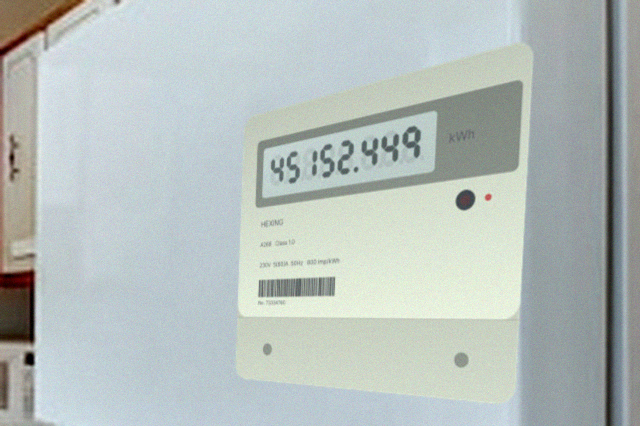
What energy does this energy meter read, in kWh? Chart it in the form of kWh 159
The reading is kWh 45152.449
